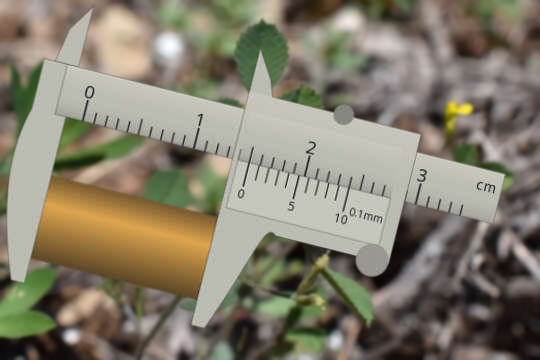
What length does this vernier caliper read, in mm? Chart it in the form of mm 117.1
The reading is mm 15.0
